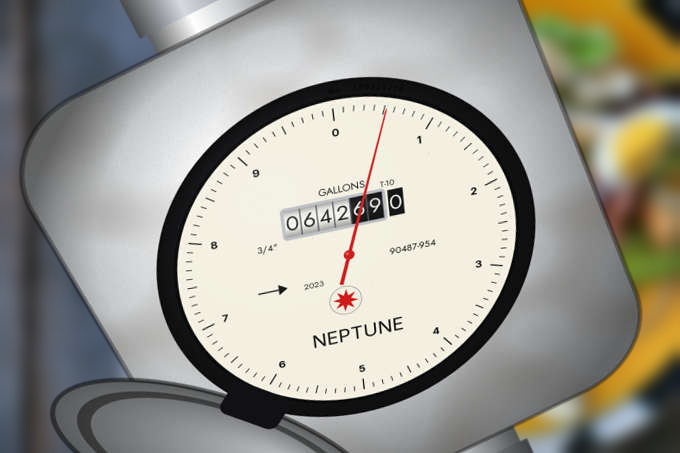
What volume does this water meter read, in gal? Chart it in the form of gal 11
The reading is gal 642690.5
